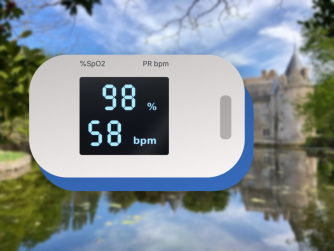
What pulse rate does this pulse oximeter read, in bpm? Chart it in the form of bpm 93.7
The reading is bpm 58
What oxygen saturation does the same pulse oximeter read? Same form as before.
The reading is % 98
